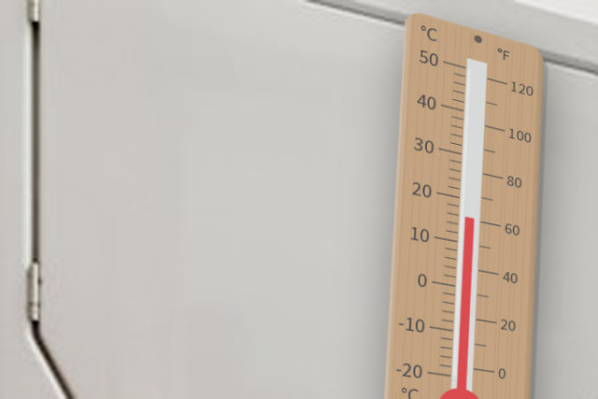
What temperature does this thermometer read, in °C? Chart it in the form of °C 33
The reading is °C 16
